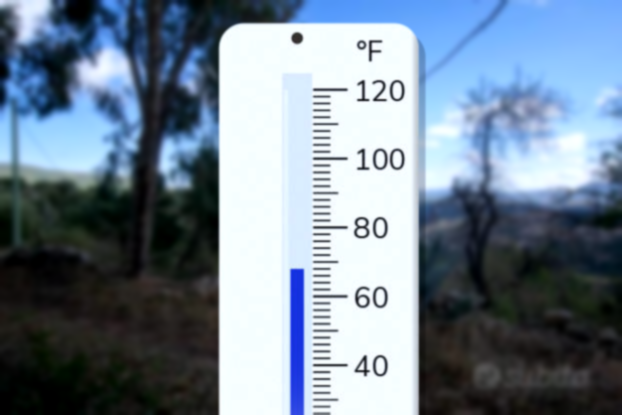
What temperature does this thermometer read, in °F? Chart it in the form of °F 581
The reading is °F 68
